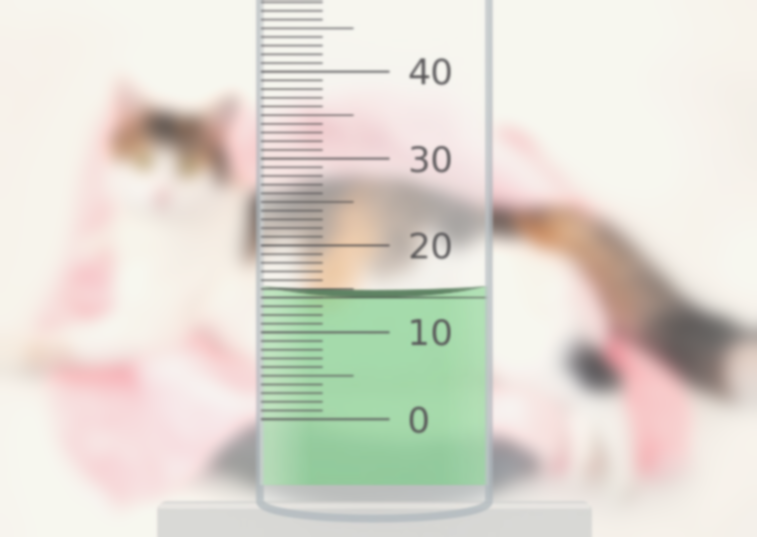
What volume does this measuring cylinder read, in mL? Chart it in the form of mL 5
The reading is mL 14
